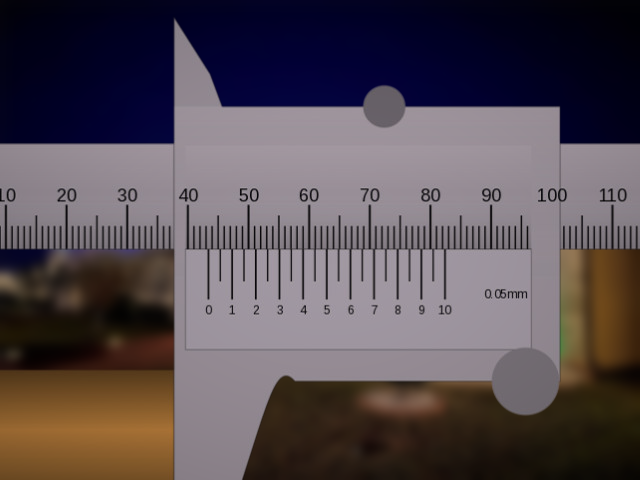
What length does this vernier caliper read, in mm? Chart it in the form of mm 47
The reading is mm 43.4
